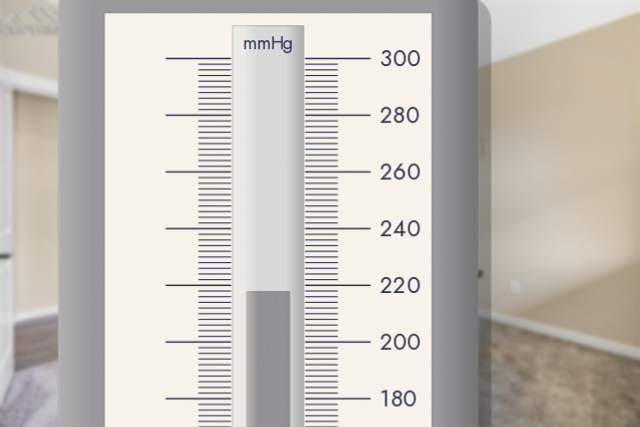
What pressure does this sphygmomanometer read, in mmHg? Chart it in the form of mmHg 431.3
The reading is mmHg 218
